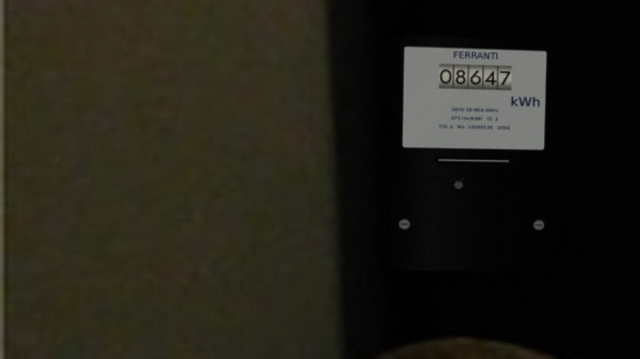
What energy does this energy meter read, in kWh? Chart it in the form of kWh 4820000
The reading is kWh 8647
